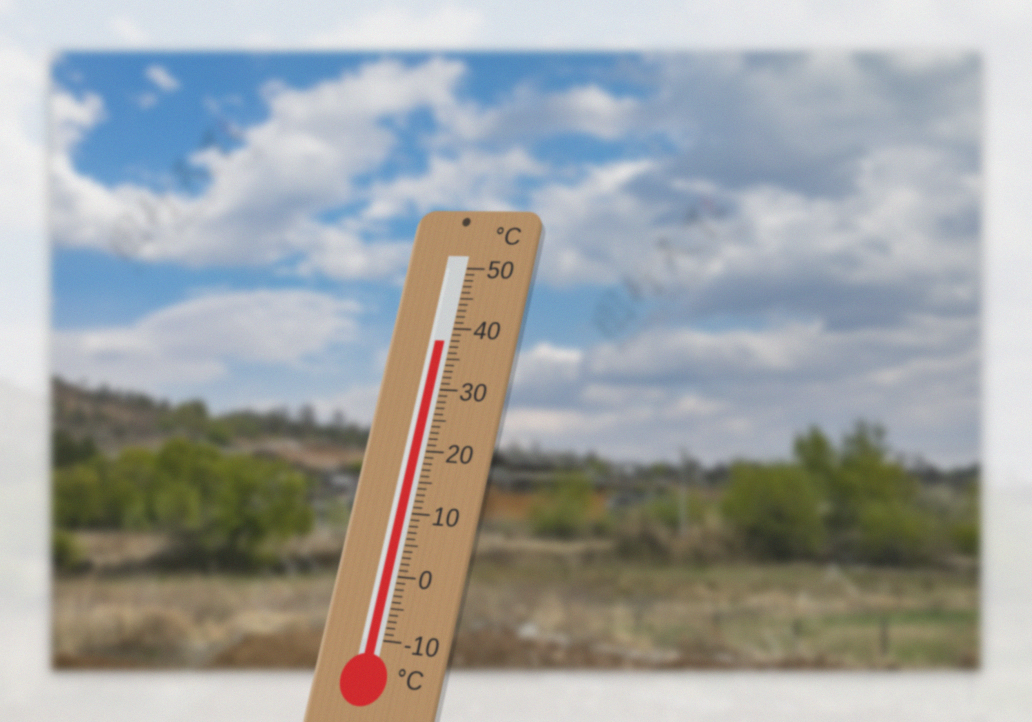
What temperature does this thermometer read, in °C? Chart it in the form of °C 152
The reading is °C 38
